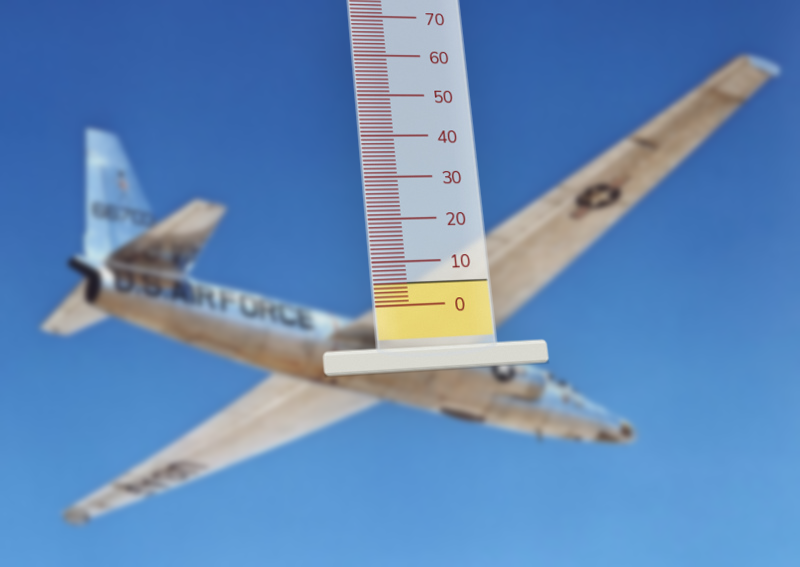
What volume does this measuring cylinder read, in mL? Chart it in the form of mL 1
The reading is mL 5
